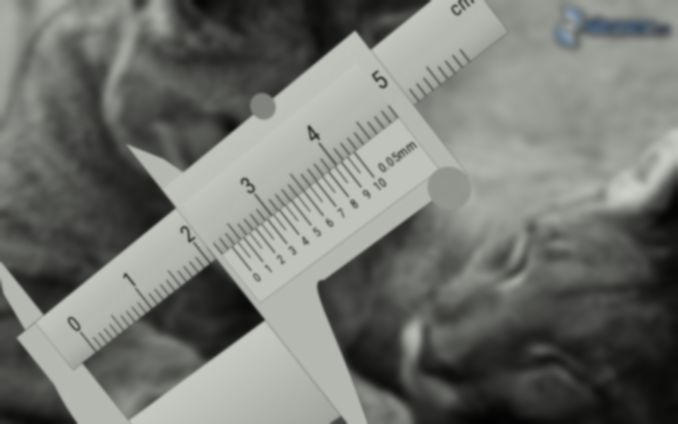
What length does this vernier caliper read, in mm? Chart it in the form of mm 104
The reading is mm 23.6
